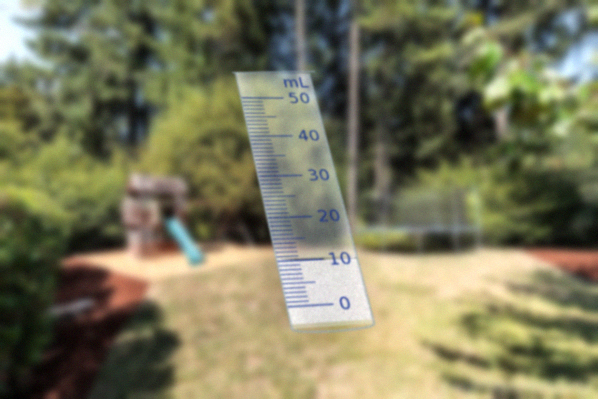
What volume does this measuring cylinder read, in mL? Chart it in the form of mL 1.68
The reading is mL 10
